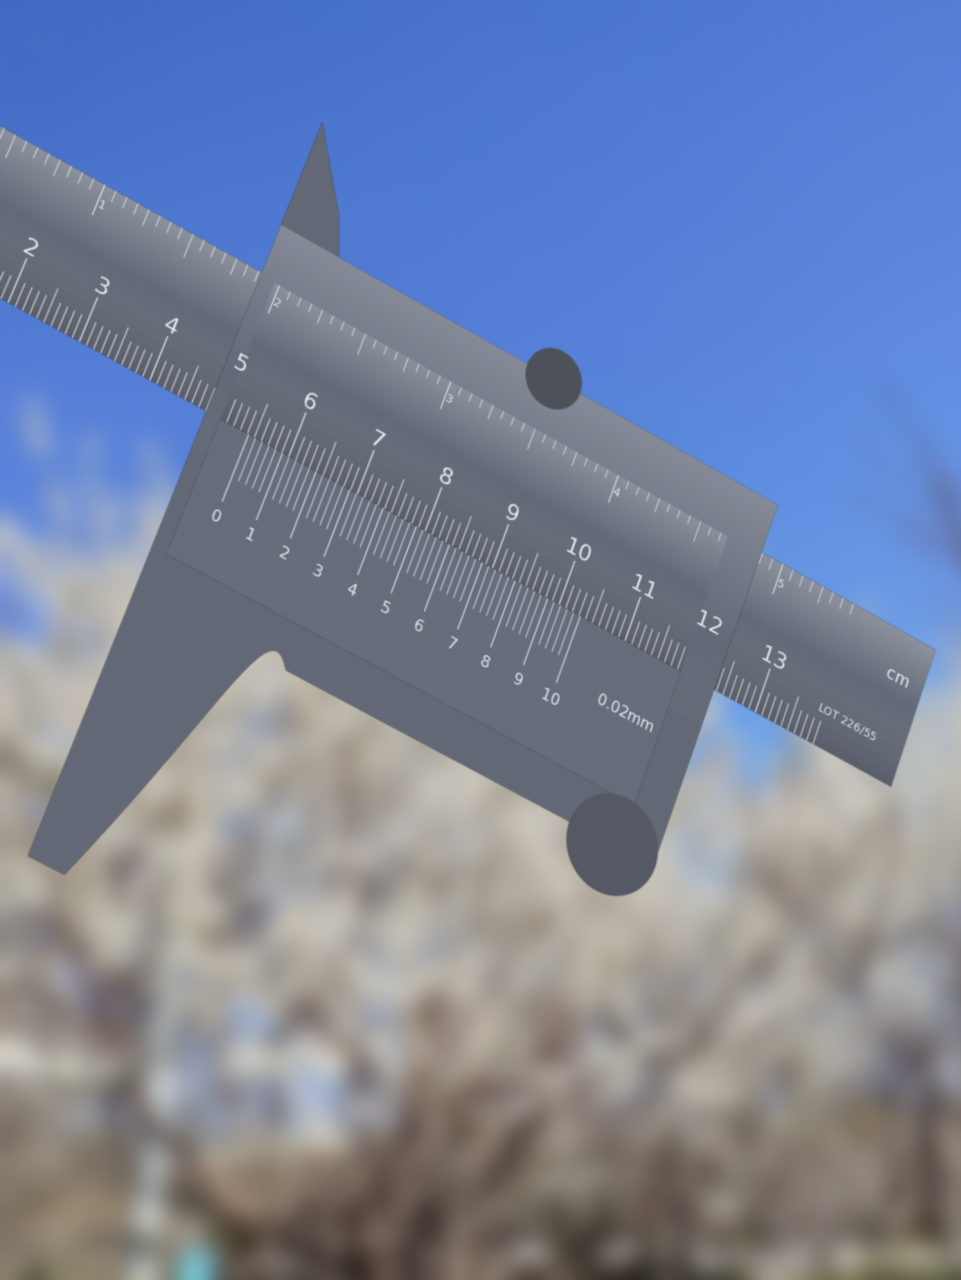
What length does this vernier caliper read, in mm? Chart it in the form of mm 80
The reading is mm 54.2
